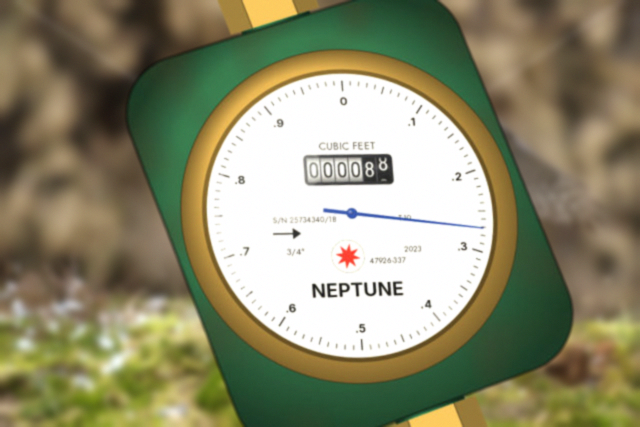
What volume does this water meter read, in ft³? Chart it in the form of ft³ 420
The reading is ft³ 88.27
